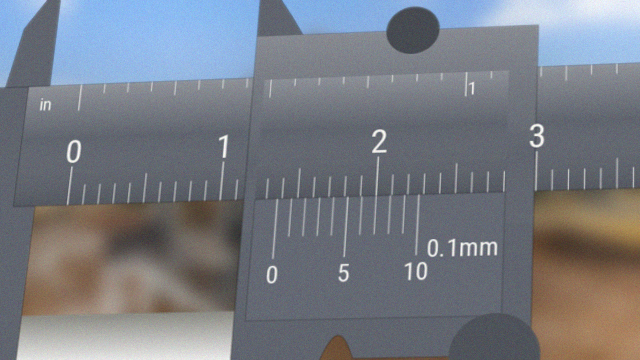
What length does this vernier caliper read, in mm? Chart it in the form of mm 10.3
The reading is mm 13.7
